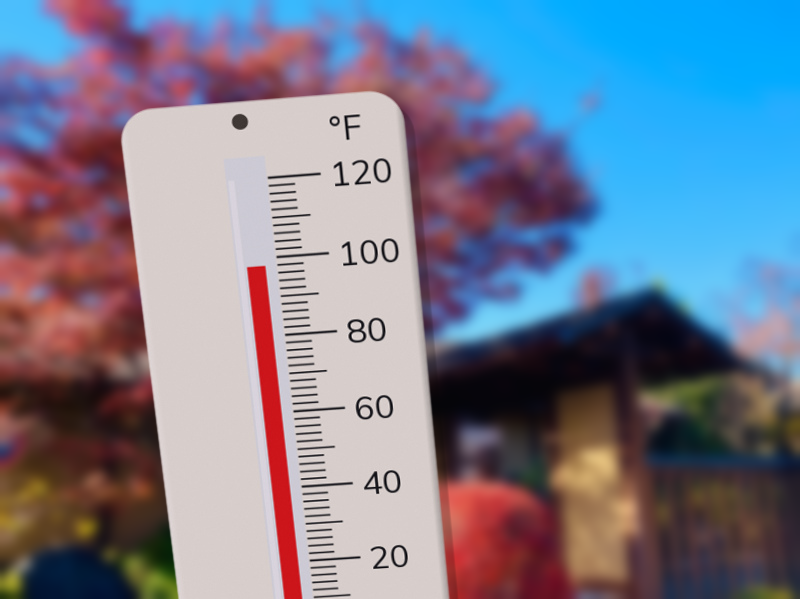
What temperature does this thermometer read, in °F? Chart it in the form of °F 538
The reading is °F 98
